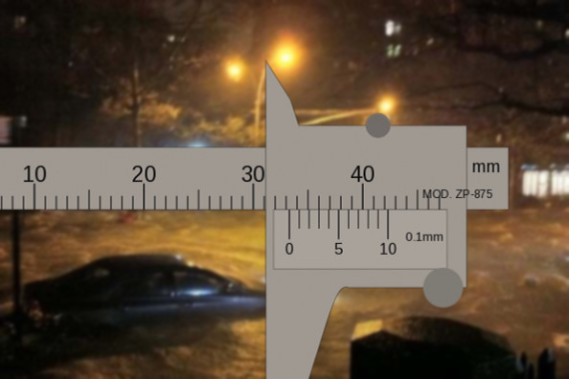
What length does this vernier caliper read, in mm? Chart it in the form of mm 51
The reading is mm 33.3
